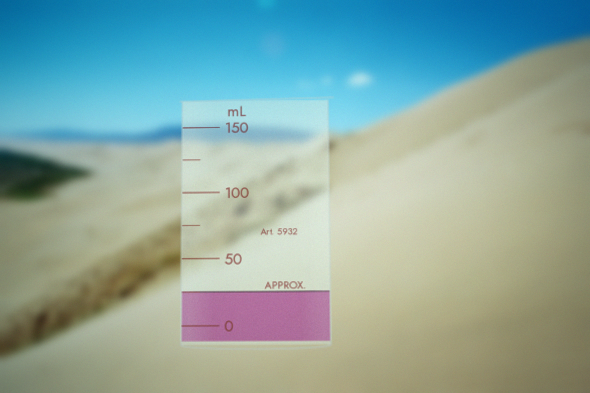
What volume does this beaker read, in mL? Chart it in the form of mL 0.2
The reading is mL 25
